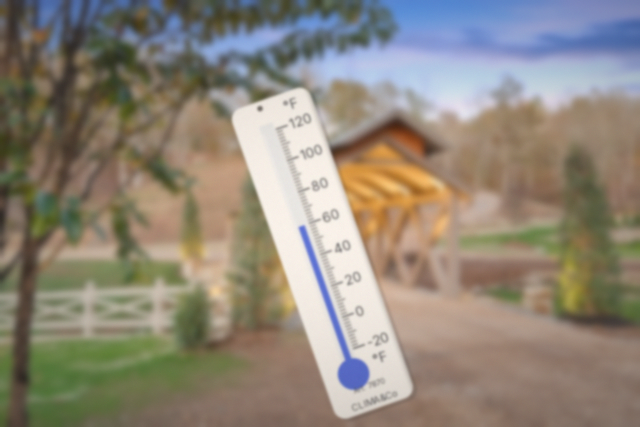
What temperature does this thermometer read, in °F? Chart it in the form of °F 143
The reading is °F 60
